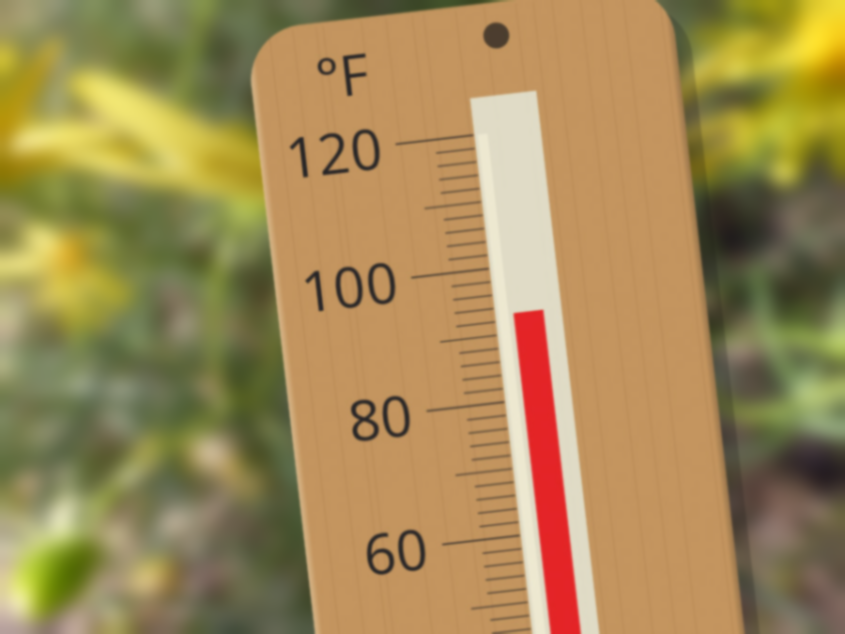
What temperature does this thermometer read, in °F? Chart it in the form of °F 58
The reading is °F 93
